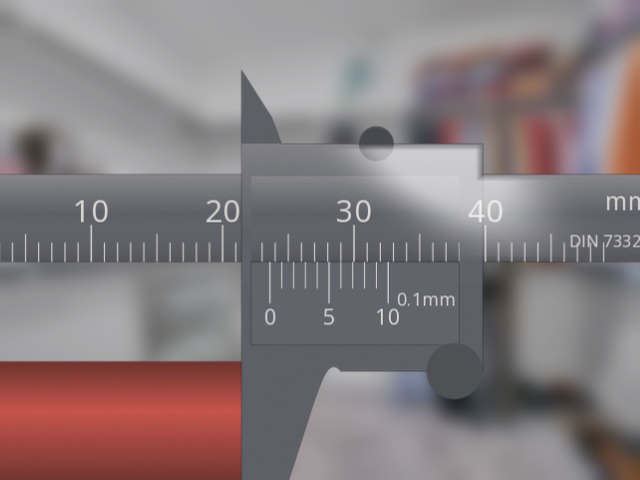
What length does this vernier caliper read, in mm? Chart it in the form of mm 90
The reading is mm 23.6
